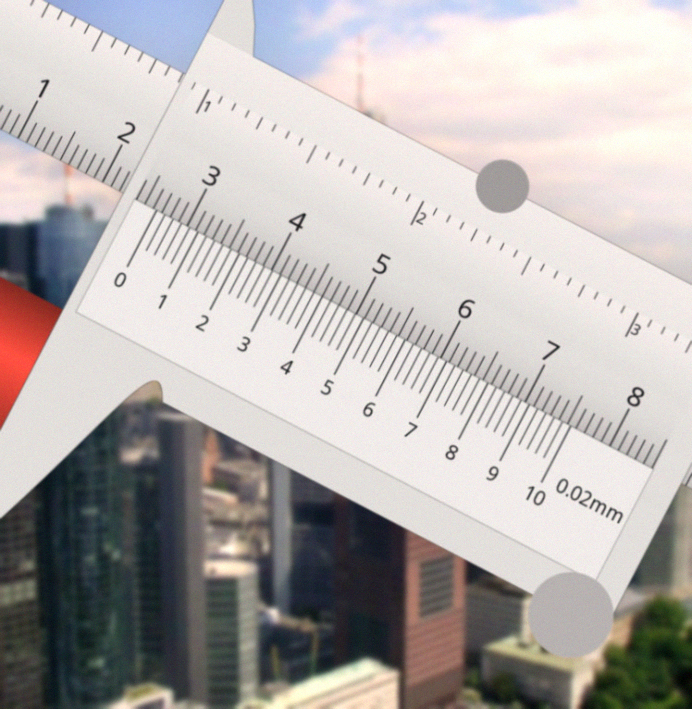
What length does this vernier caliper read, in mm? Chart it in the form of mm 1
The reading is mm 26.4
